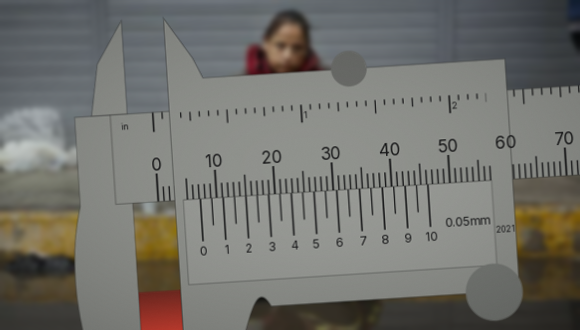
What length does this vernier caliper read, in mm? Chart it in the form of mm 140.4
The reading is mm 7.2
